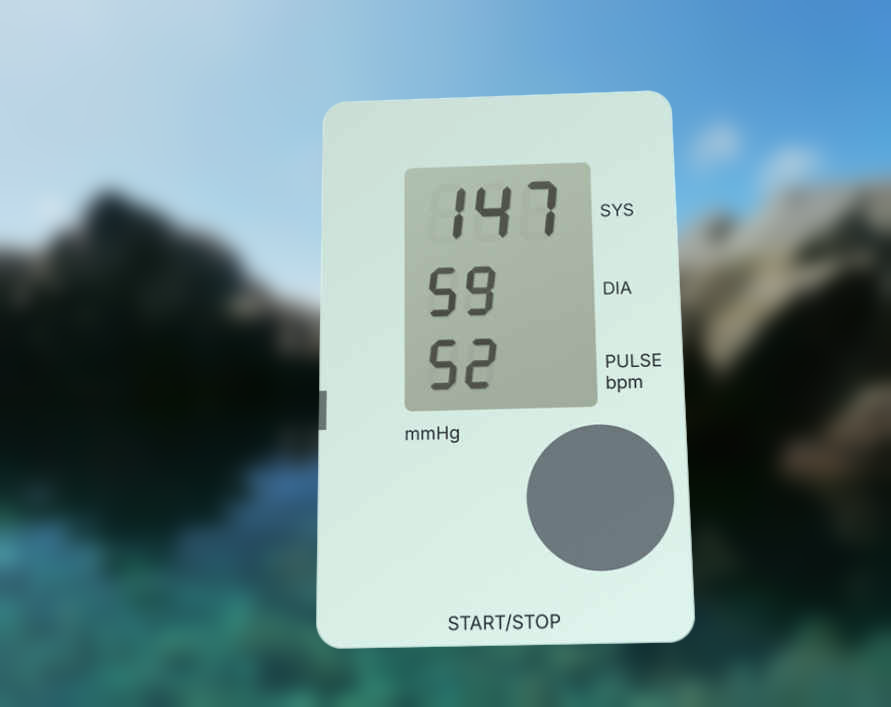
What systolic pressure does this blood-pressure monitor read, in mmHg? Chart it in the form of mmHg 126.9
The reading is mmHg 147
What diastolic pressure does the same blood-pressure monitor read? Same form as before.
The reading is mmHg 59
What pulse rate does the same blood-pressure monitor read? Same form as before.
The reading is bpm 52
